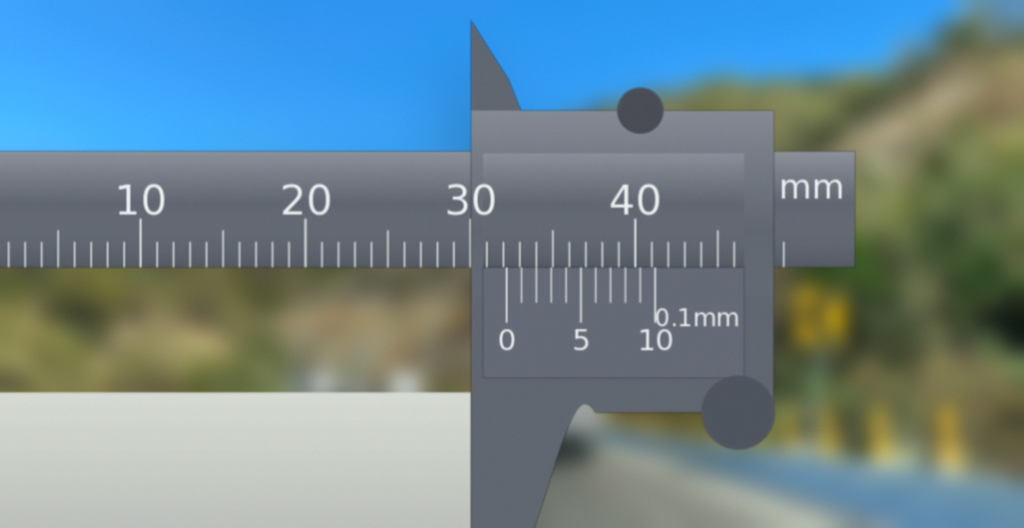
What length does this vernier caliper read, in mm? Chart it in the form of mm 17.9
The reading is mm 32.2
